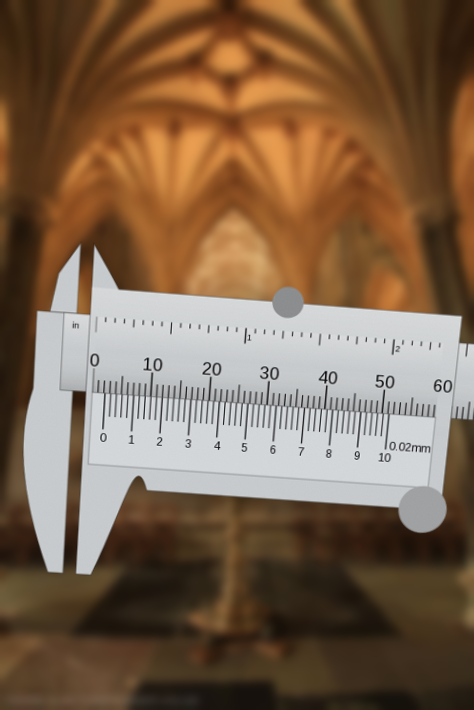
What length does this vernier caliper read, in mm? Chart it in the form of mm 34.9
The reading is mm 2.2
